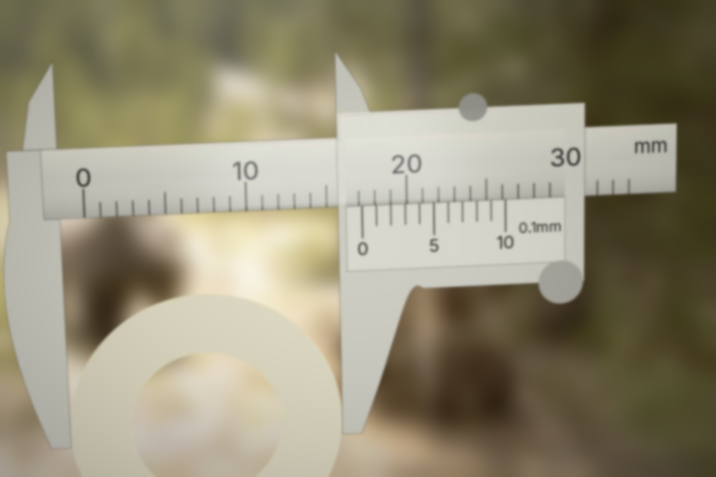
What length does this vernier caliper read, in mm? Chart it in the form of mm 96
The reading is mm 17.2
